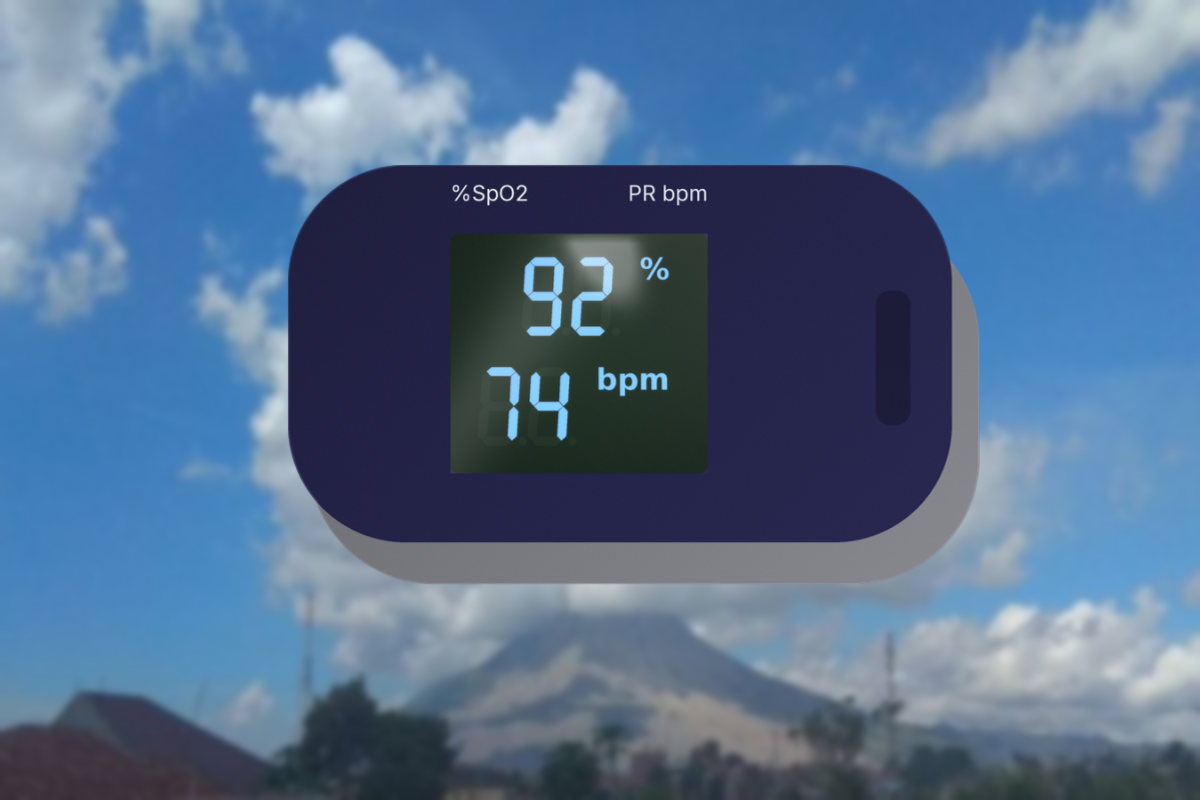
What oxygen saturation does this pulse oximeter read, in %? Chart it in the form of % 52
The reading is % 92
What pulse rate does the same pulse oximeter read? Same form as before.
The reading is bpm 74
